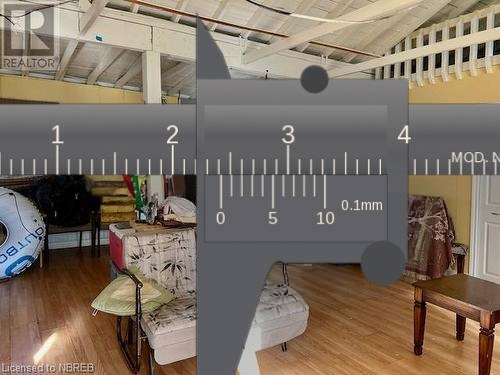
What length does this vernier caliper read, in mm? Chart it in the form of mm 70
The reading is mm 24.2
